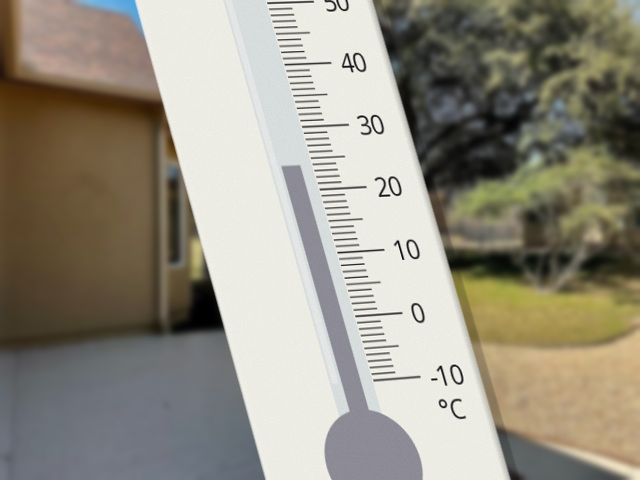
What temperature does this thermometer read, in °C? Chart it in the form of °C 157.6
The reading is °C 24
